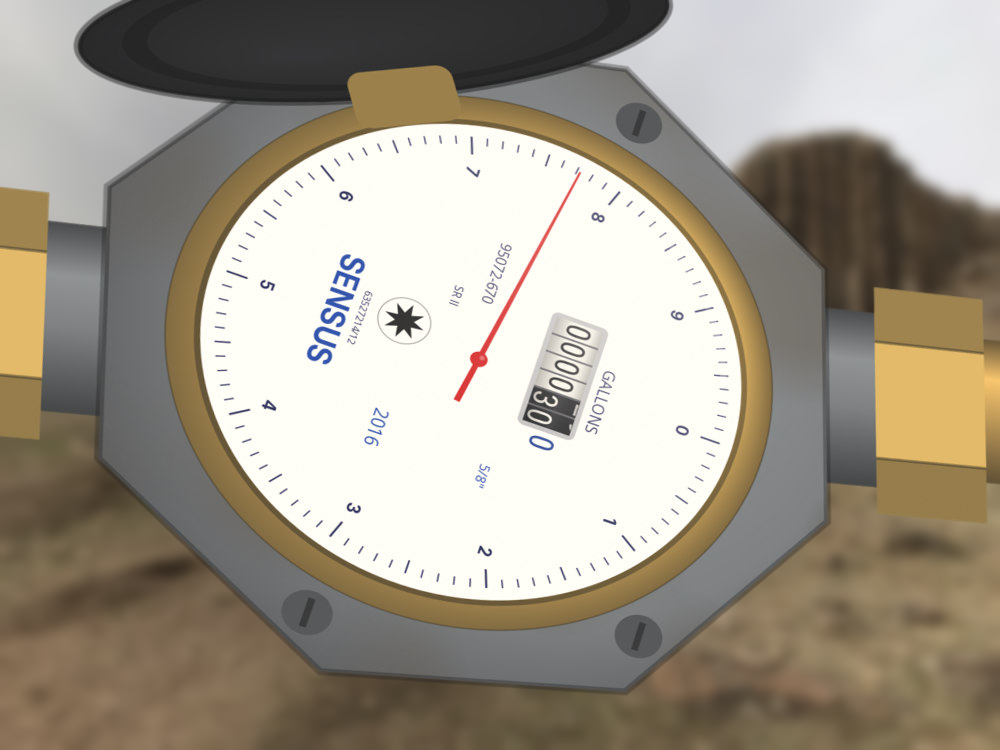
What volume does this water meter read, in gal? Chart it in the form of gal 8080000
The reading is gal 297.7
